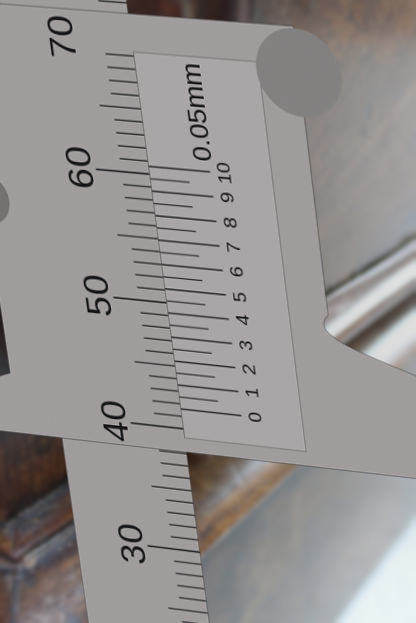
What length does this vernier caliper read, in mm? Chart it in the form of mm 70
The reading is mm 41.6
